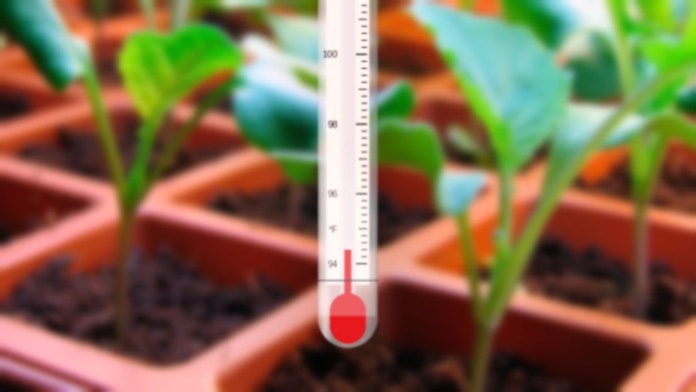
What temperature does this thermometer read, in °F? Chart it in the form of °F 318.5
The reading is °F 94.4
